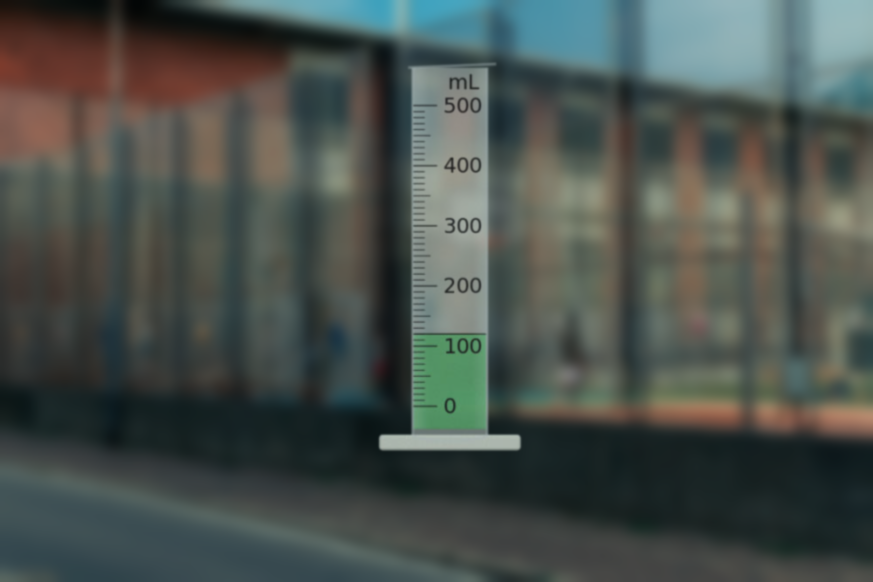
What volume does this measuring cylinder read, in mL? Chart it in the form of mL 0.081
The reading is mL 120
